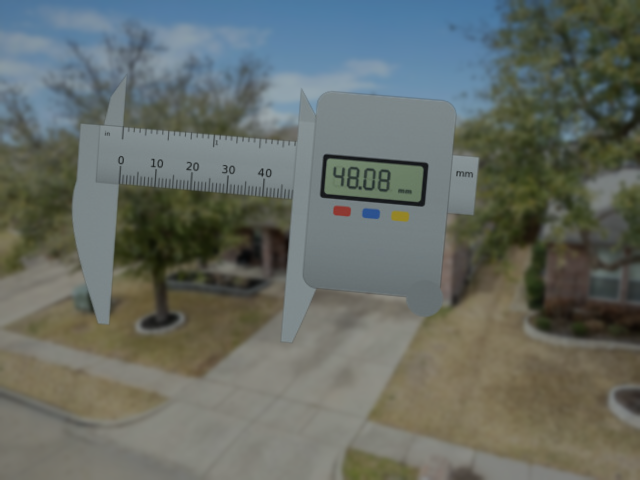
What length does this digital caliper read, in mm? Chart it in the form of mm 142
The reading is mm 48.08
